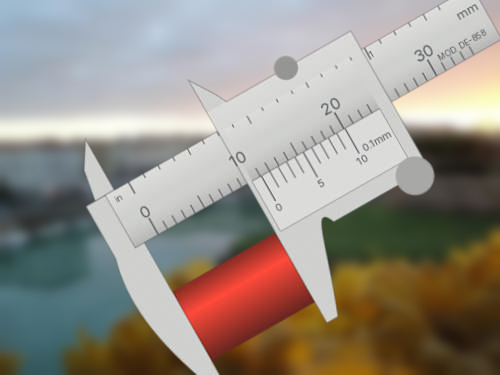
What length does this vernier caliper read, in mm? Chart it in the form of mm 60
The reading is mm 11.1
